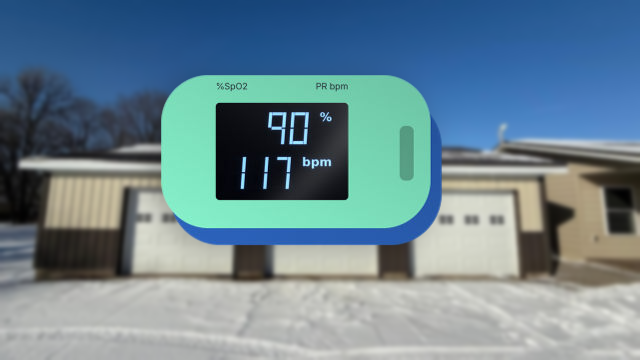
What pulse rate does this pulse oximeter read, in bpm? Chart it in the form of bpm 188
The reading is bpm 117
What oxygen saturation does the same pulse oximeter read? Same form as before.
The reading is % 90
